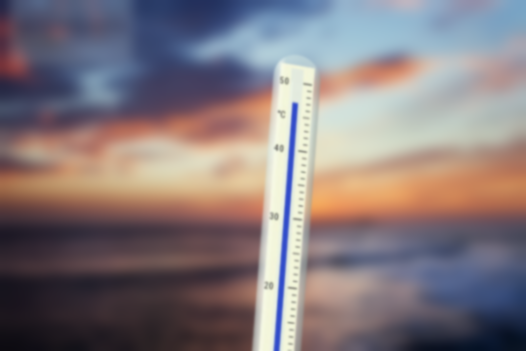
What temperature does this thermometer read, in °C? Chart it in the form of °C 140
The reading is °C 47
